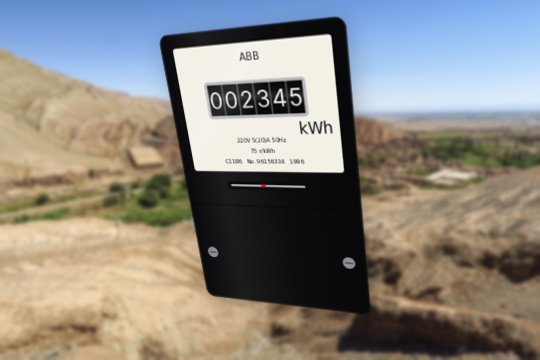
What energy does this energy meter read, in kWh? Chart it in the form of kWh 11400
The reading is kWh 2345
